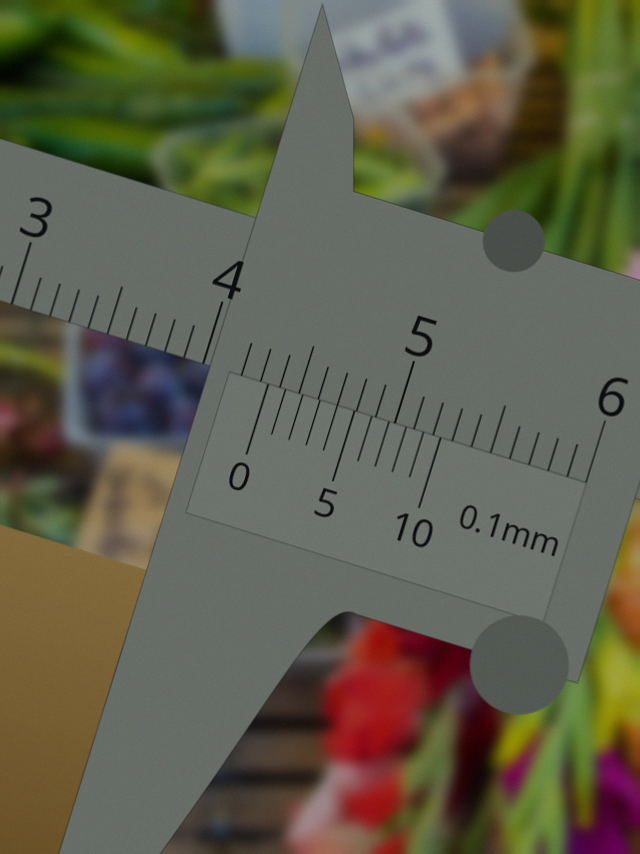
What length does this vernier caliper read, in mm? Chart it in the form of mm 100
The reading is mm 43.4
